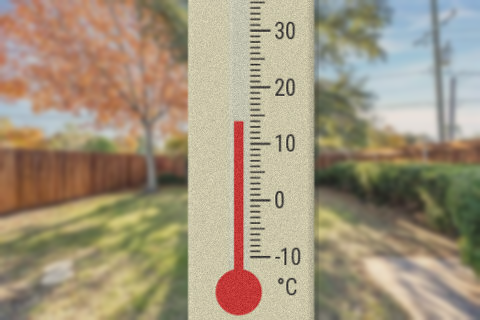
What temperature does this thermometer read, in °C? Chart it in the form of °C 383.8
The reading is °C 14
